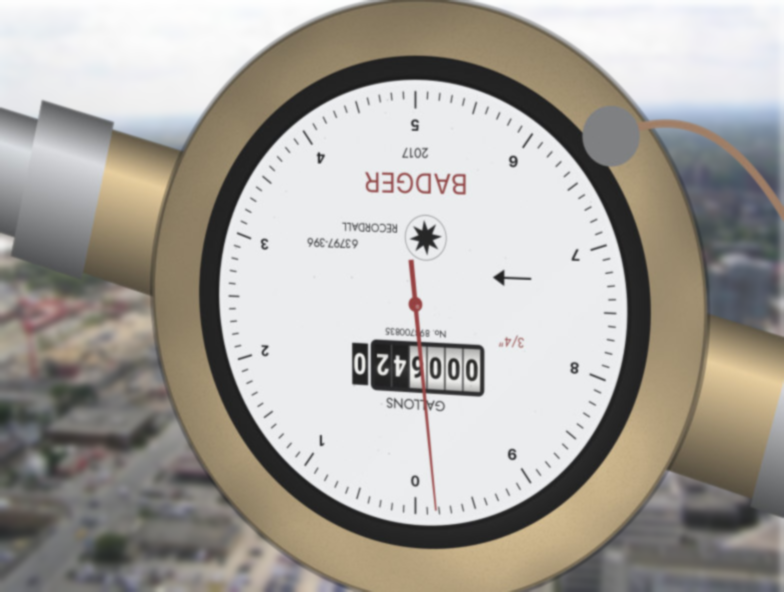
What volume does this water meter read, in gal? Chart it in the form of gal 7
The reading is gal 6419.8
